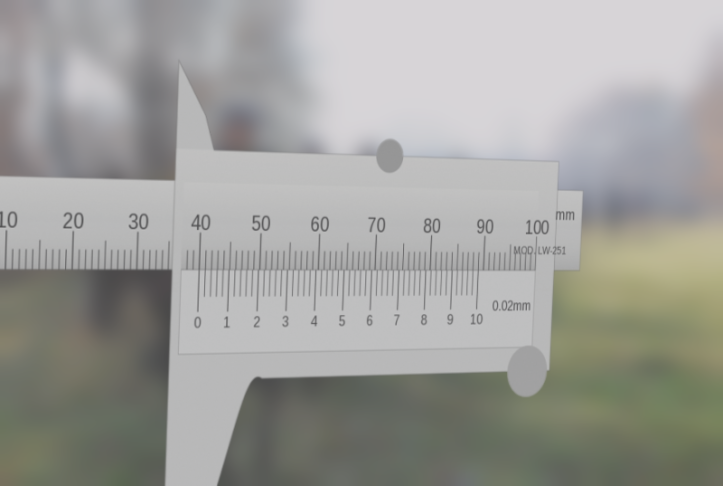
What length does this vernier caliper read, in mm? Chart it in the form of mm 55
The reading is mm 40.0
